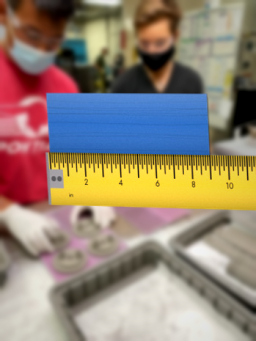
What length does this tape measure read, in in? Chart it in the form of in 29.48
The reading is in 9
